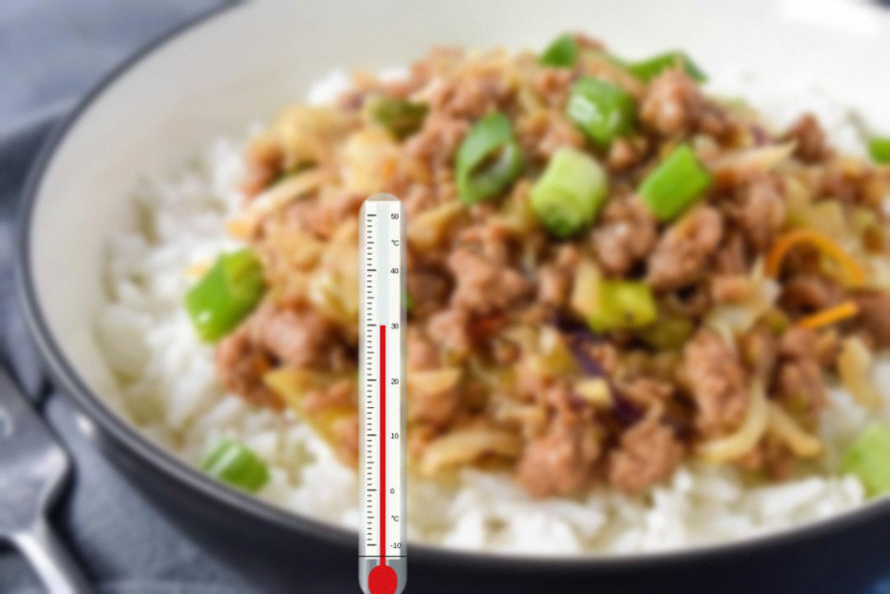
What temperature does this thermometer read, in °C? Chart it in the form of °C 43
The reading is °C 30
